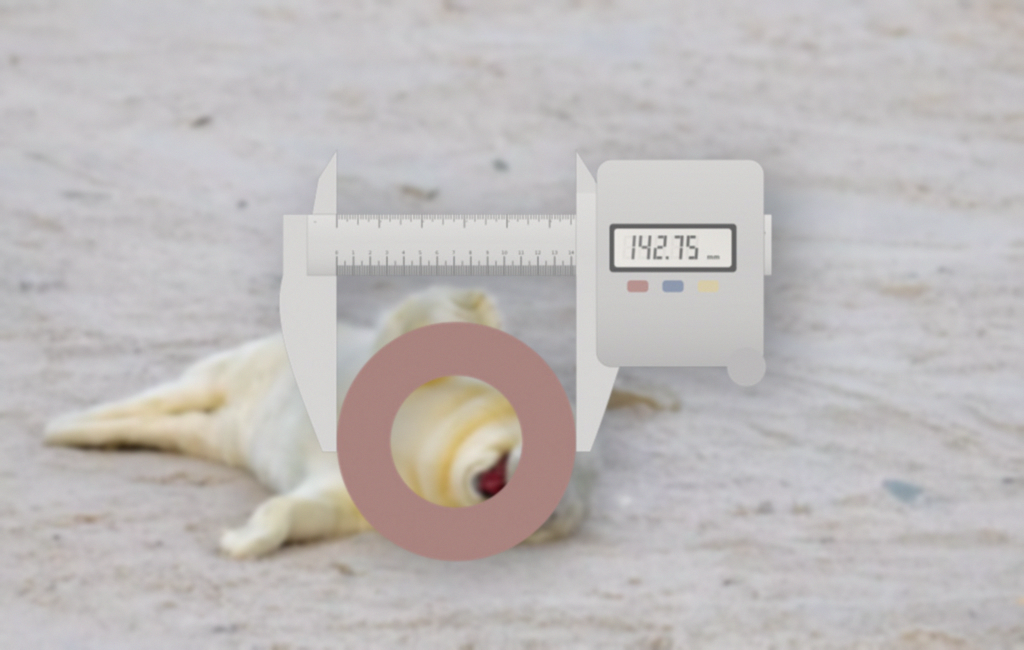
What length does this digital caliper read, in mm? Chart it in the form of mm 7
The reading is mm 142.75
